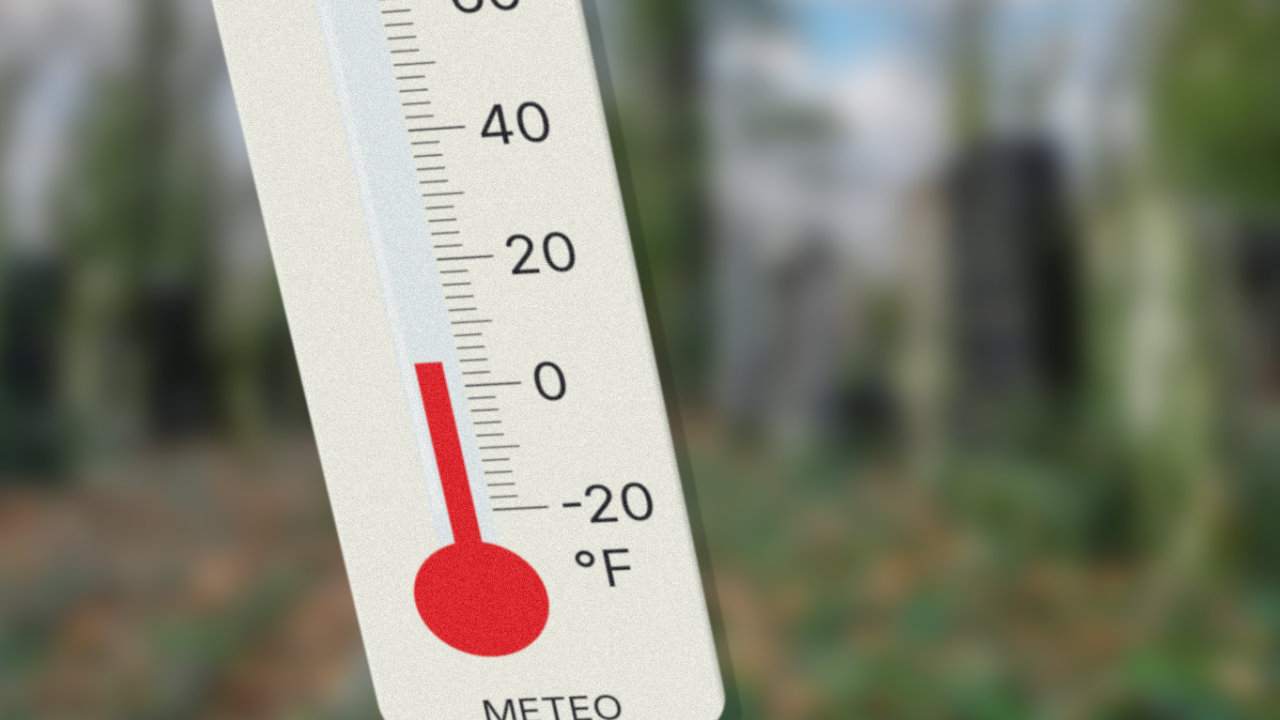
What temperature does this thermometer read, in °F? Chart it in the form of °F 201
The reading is °F 4
